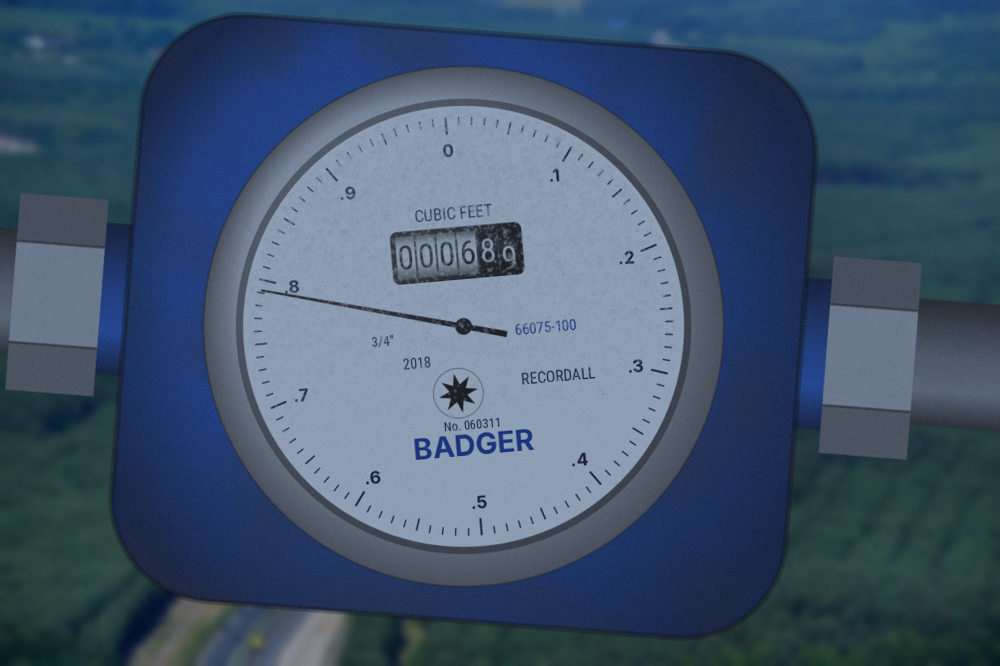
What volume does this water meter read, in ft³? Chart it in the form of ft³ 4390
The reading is ft³ 688.79
